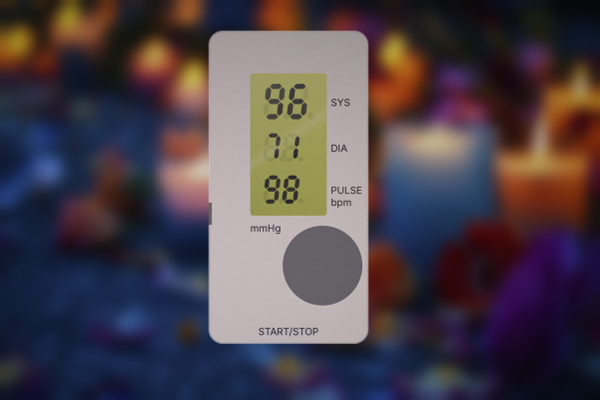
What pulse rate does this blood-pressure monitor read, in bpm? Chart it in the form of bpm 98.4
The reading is bpm 98
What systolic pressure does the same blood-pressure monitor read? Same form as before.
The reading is mmHg 96
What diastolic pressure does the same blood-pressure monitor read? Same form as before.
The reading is mmHg 71
